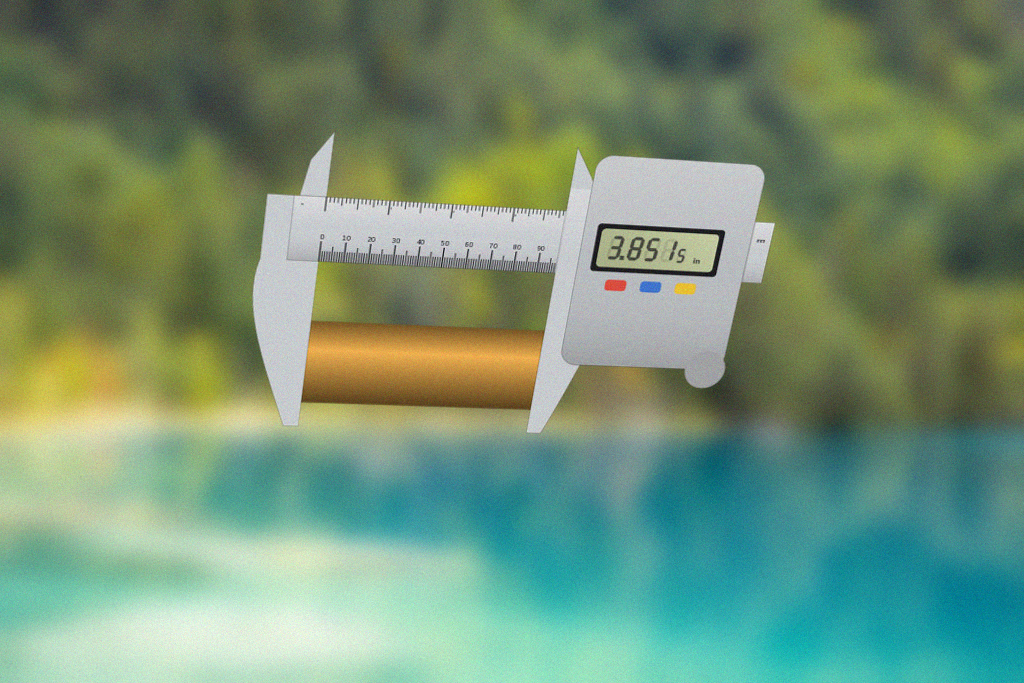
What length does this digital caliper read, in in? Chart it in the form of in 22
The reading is in 3.8515
